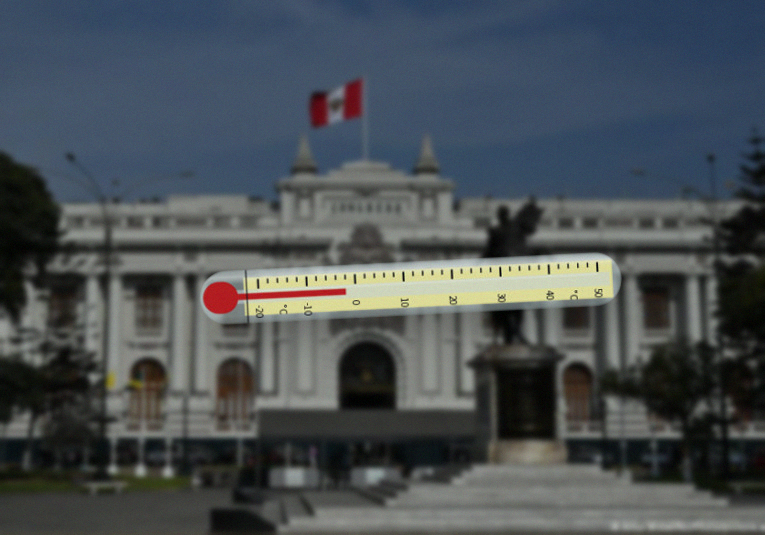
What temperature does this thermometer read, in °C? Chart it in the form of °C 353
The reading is °C -2
